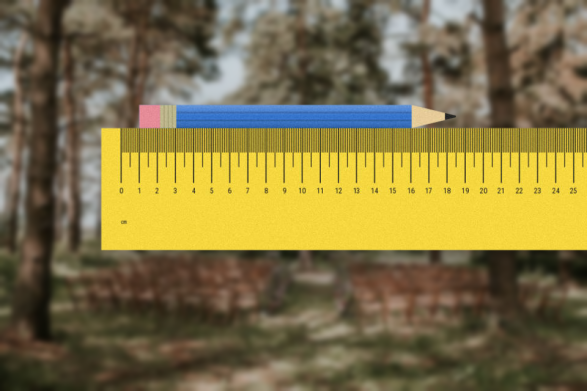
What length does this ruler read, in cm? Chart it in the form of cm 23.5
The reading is cm 17.5
